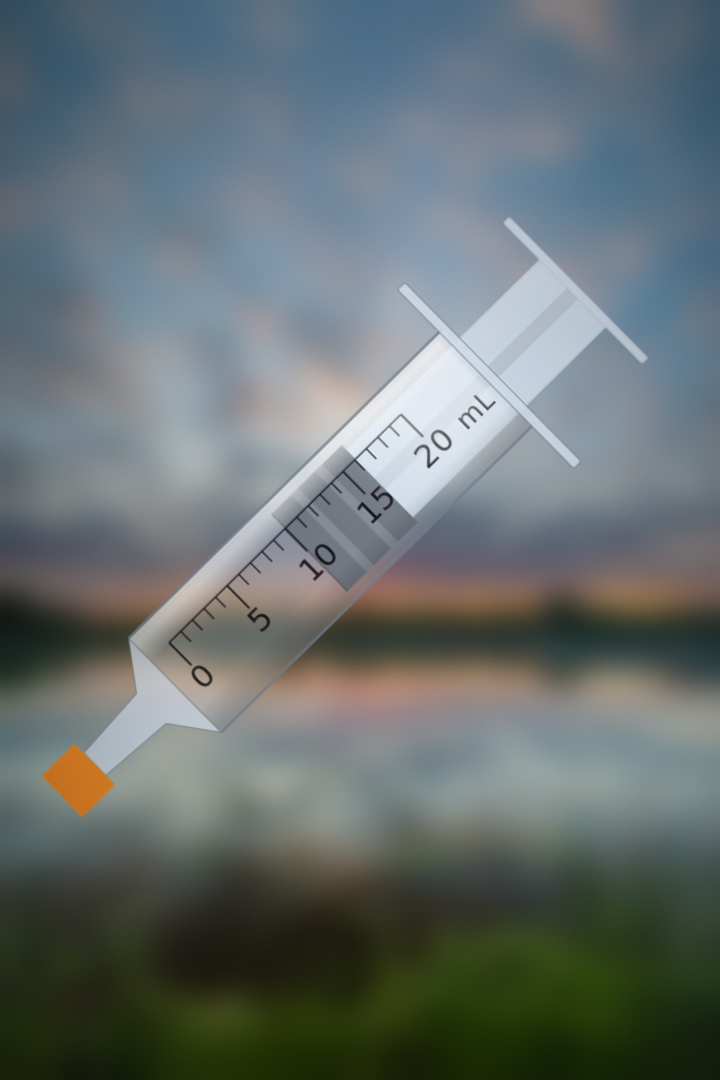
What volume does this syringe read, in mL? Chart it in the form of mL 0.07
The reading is mL 10
